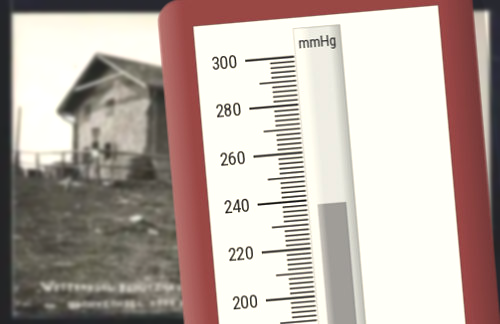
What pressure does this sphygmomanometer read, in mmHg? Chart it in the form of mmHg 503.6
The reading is mmHg 238
